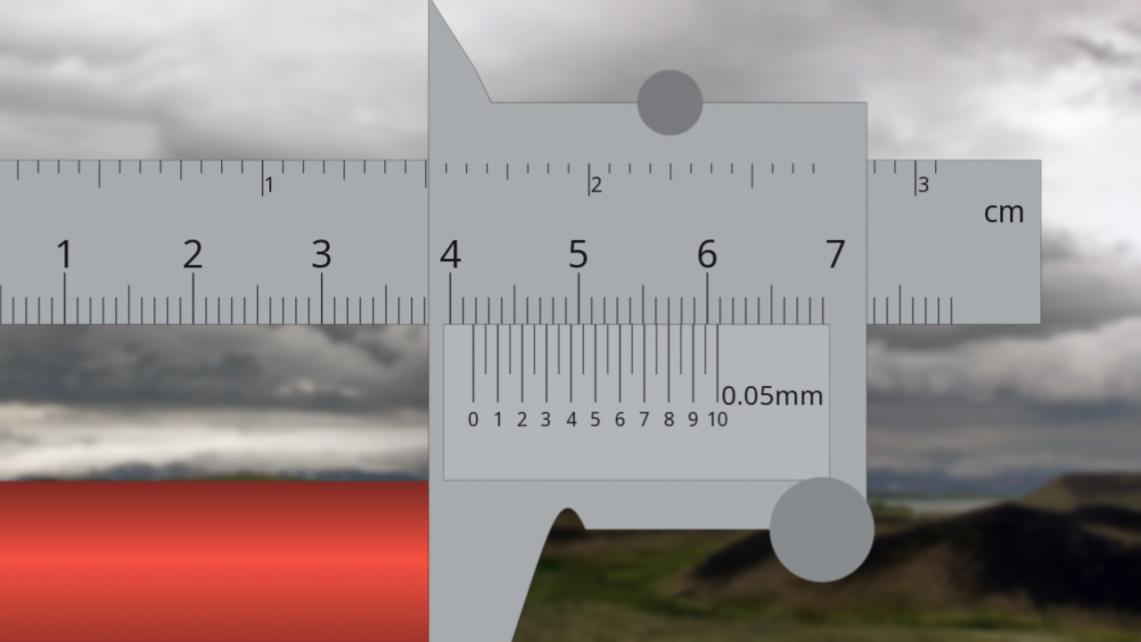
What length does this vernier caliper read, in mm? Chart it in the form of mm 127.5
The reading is mm 41.8
